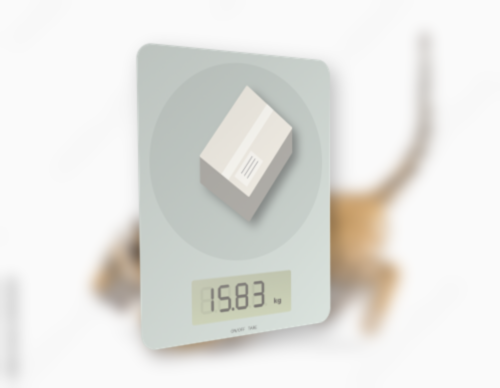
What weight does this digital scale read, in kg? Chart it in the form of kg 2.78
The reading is kg 15.83
